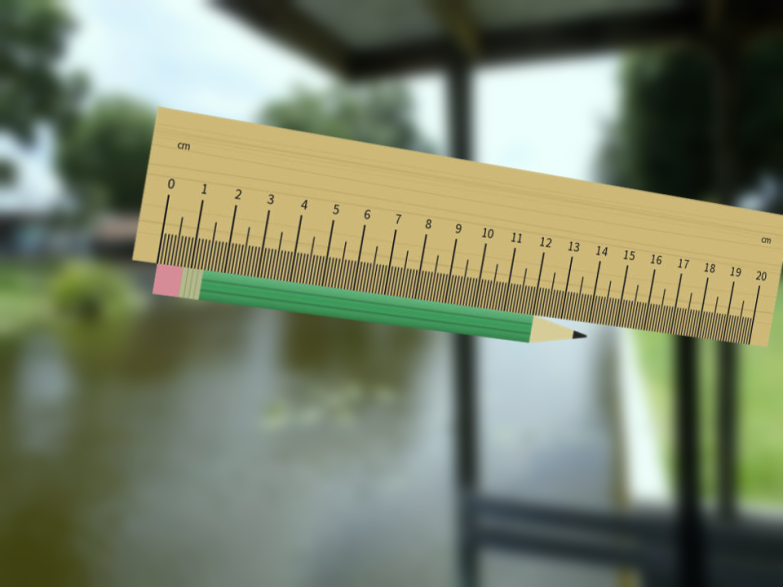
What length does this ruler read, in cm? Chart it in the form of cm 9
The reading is cm 14
